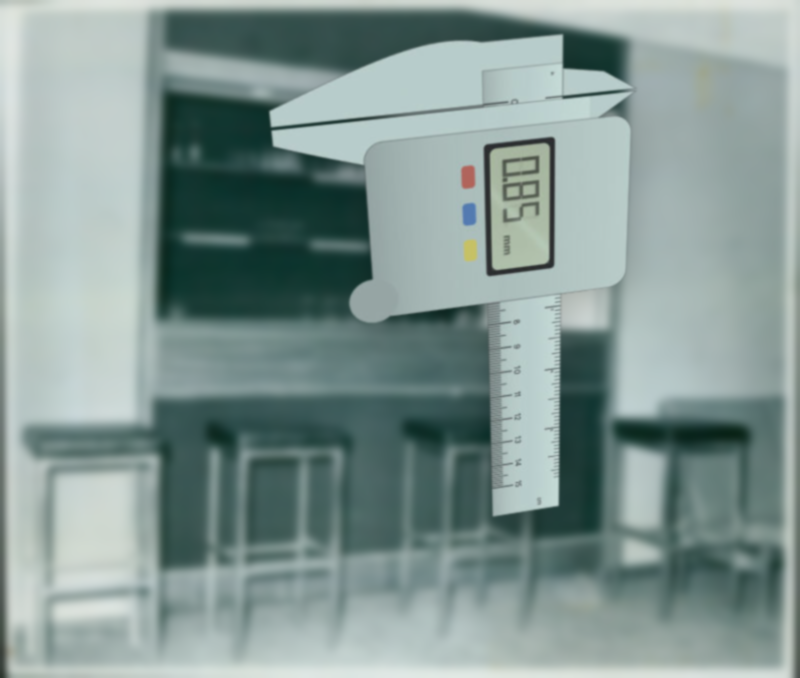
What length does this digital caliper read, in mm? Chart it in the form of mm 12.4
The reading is mm 0.85
